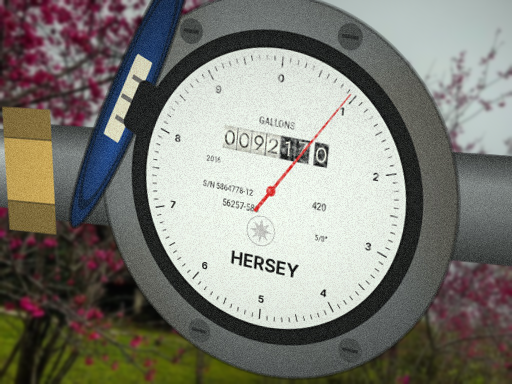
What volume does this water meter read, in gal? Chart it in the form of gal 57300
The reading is gal 92170.9
